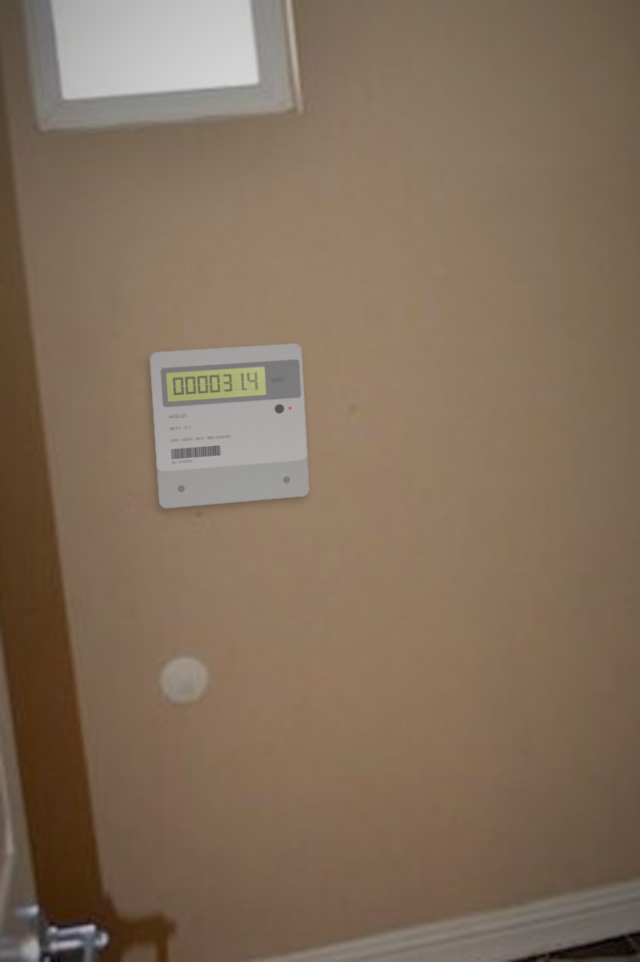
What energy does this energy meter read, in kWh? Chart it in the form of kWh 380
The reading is kWh 31.4
